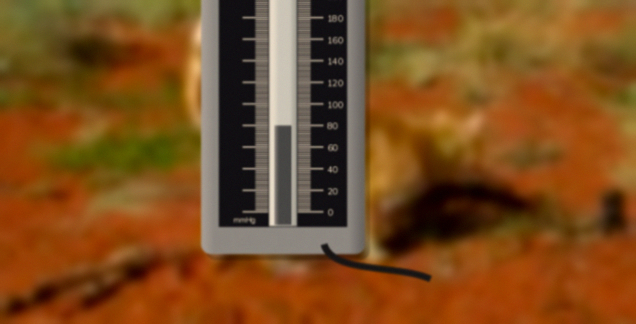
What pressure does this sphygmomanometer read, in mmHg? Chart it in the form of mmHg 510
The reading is mmHg 80
